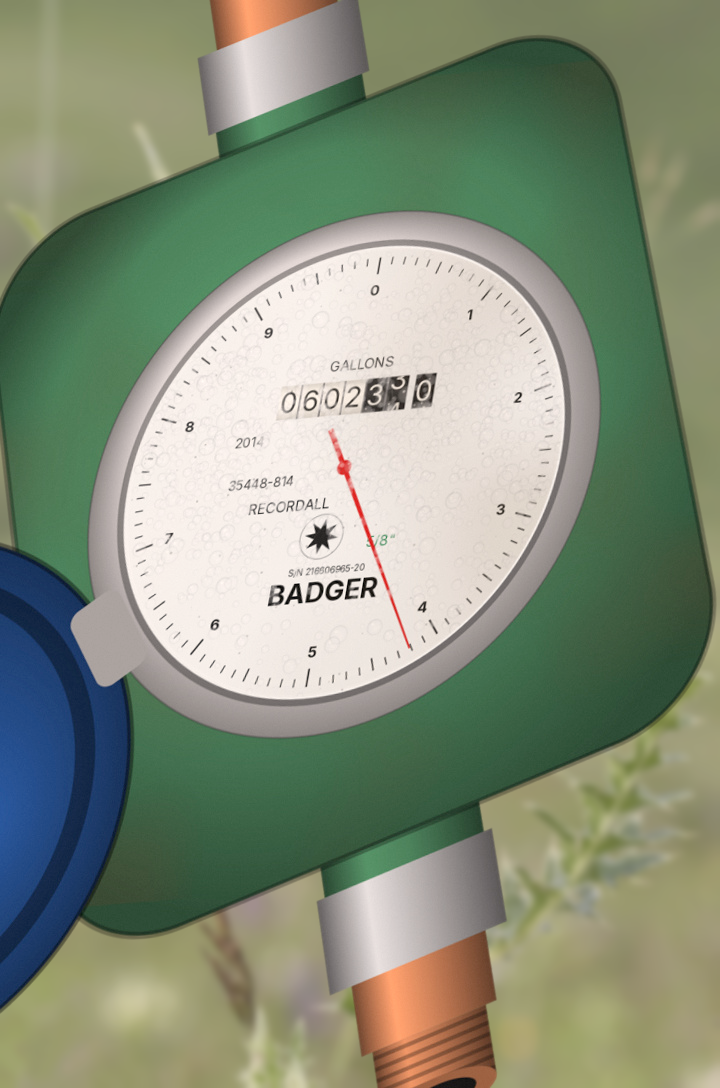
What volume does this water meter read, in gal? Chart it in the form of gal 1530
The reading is gal 602334.2
